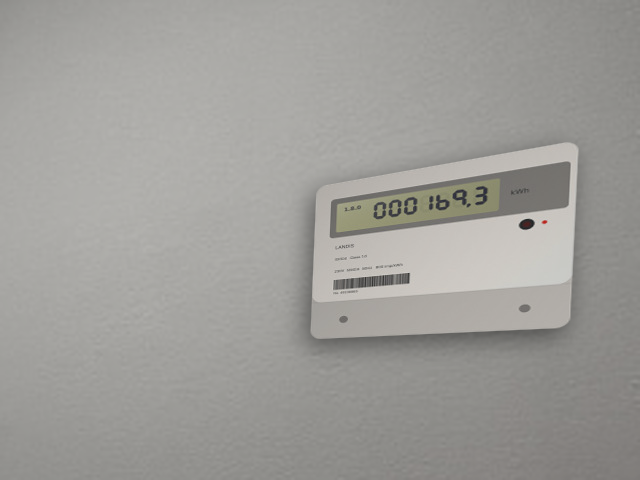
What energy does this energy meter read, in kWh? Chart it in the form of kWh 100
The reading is kWh 169.3
